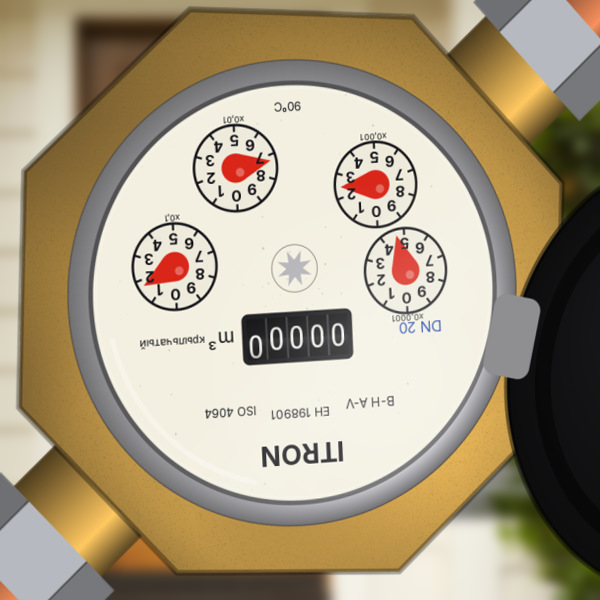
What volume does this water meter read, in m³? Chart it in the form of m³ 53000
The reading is m³ 0.1724
